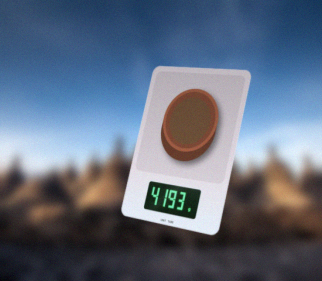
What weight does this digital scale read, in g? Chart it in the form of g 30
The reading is g 4193
